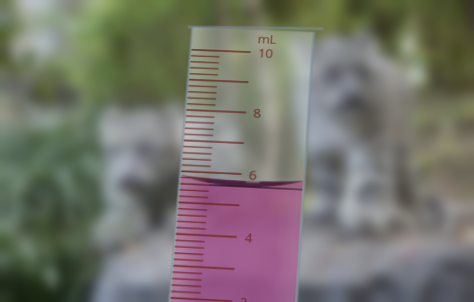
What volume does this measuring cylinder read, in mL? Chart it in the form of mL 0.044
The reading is mL 5.6
